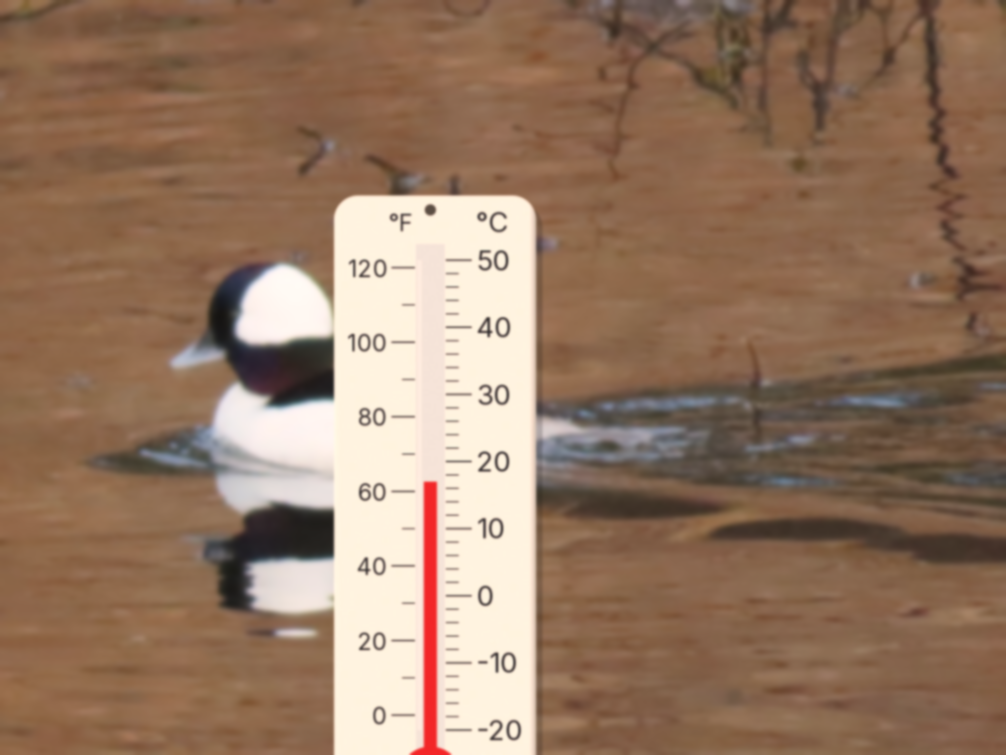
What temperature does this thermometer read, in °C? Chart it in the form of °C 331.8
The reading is °C 17
